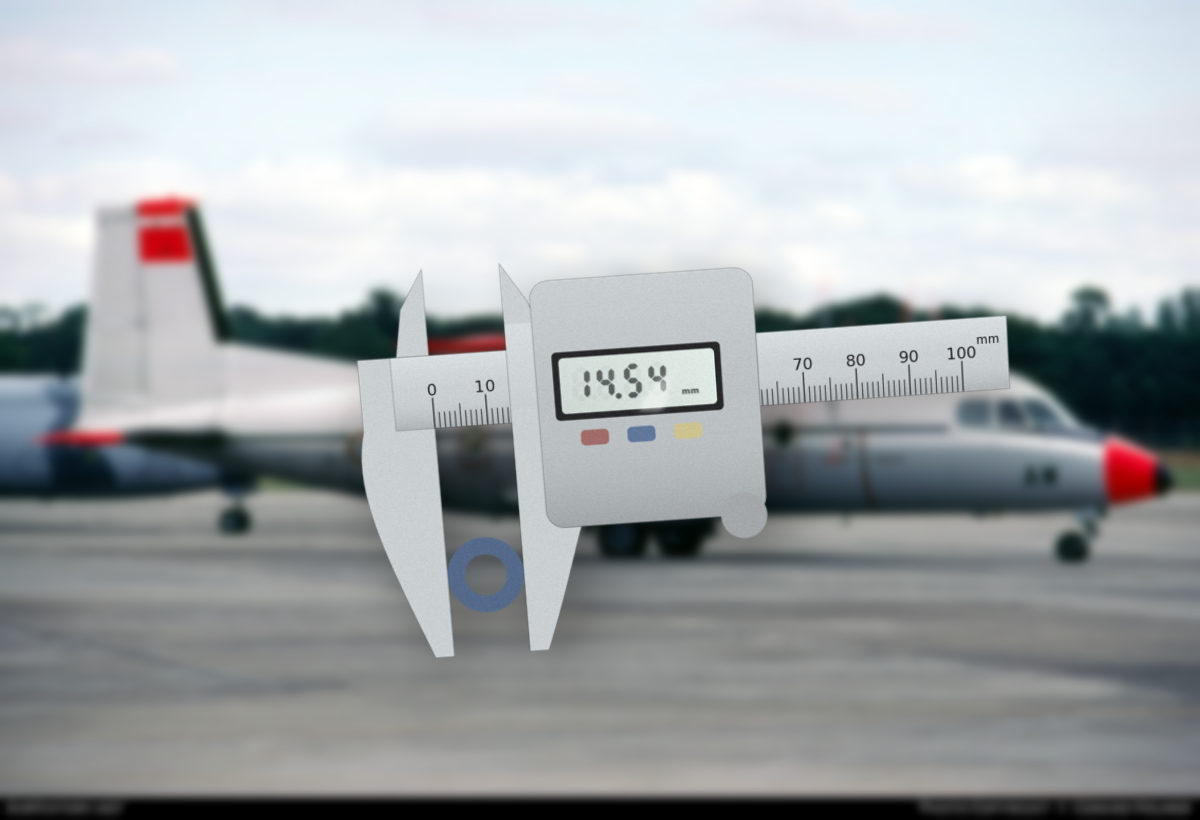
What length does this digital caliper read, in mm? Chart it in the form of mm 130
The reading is mm 14.54
